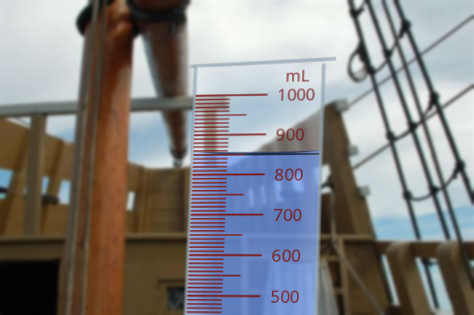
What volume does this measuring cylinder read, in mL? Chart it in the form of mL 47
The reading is mL 850
